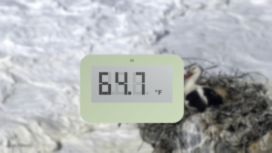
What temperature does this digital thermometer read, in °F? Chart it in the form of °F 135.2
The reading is °F 64.7
